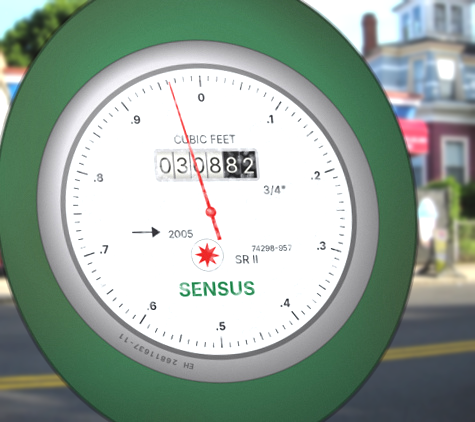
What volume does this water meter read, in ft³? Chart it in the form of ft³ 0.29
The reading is ft³ 30881.96
